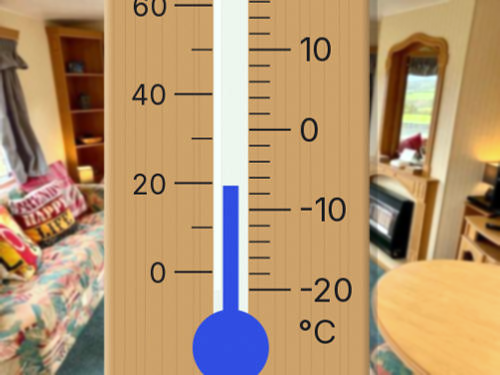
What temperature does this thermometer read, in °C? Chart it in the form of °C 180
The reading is °C -7
